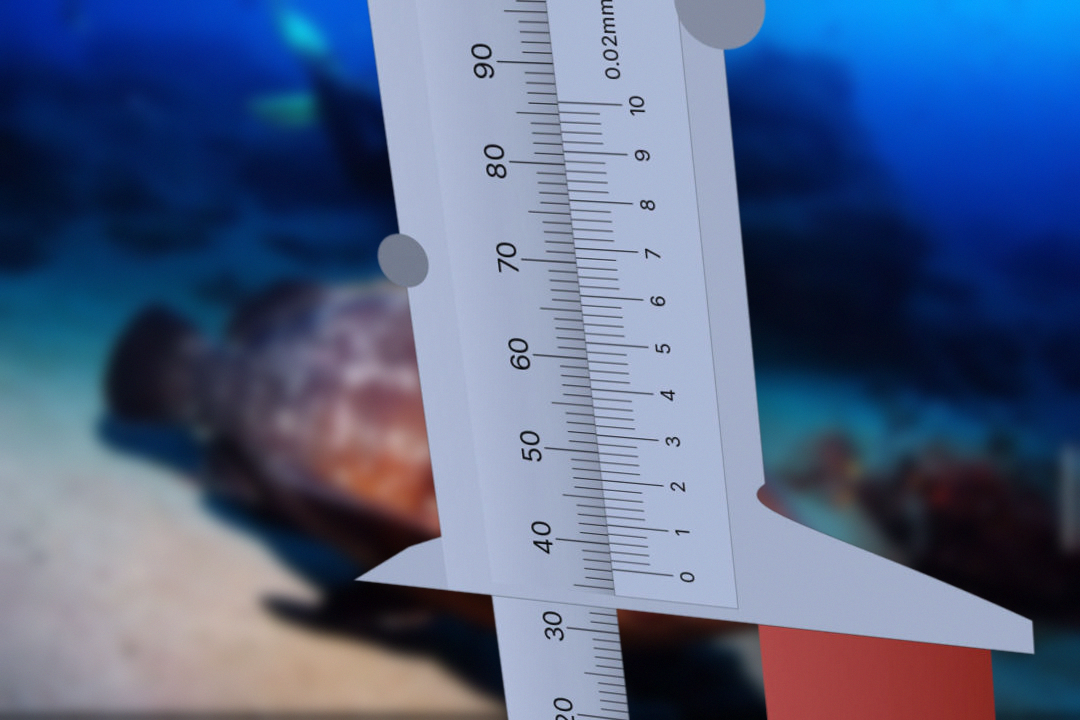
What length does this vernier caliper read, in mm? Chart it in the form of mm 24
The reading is mm 37.2
